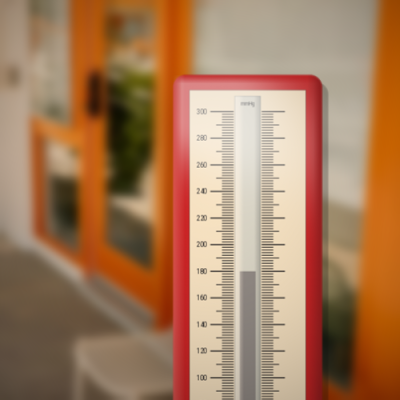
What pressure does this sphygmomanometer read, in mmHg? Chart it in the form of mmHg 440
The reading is mmHg 180
